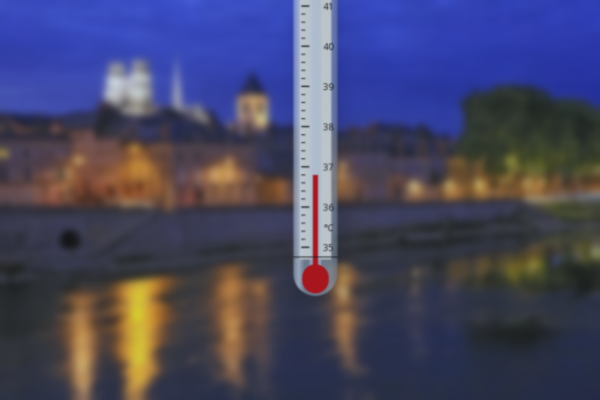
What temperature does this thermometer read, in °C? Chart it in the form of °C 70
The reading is °C 36.8
